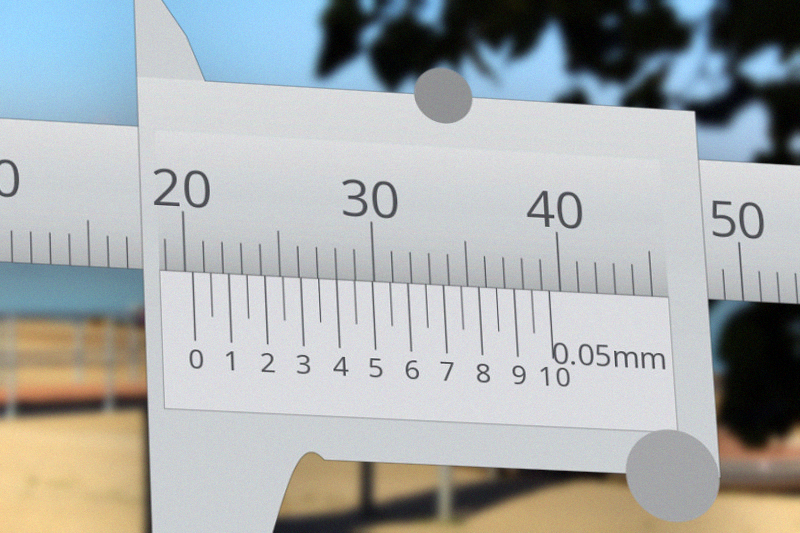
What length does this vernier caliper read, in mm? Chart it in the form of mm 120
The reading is mm 20.4
